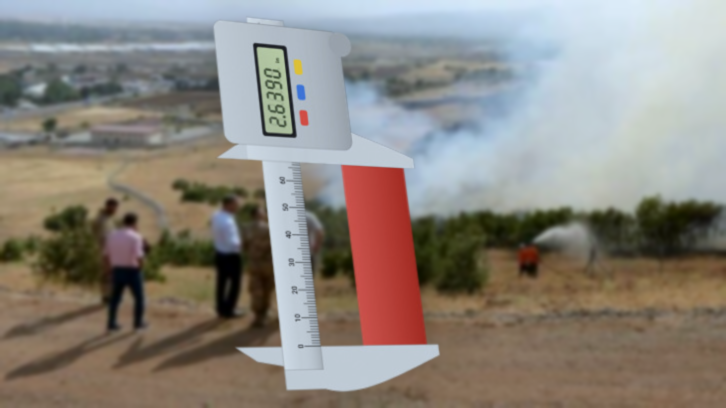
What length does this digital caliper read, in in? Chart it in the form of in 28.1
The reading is in 2.6390
